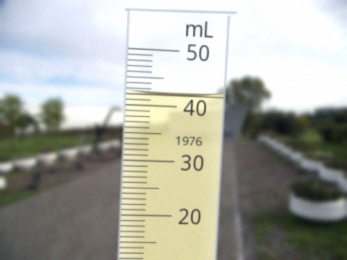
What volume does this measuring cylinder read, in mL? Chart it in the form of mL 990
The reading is mL 42
